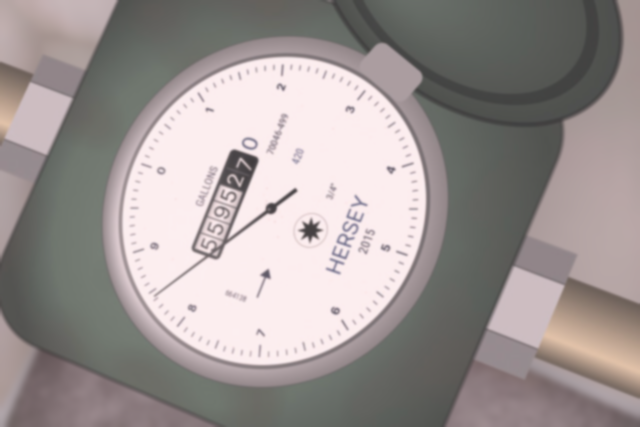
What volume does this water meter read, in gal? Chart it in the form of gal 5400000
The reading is gal 5595268.4
